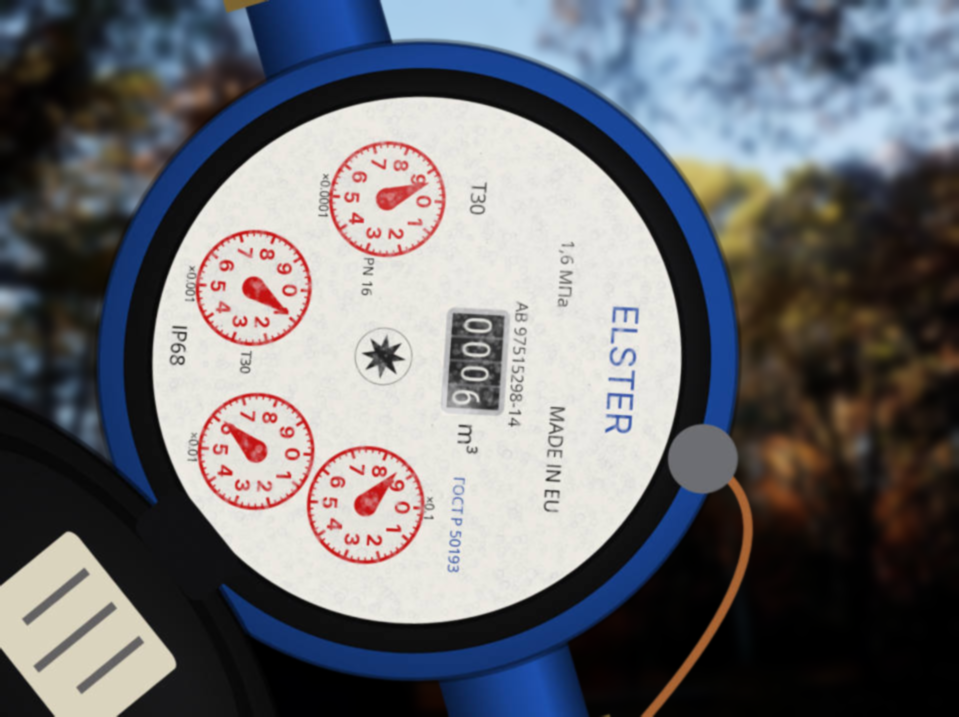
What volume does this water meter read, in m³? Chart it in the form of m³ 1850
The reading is m³ 5.8609
